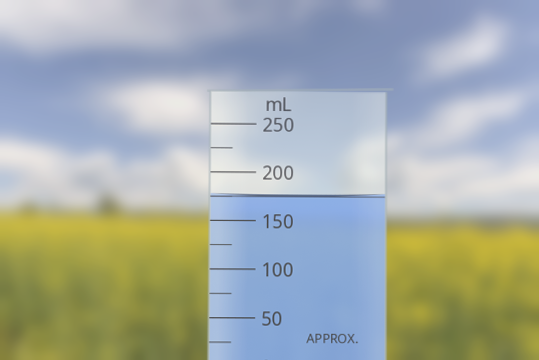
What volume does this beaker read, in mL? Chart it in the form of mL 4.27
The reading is mL 175
